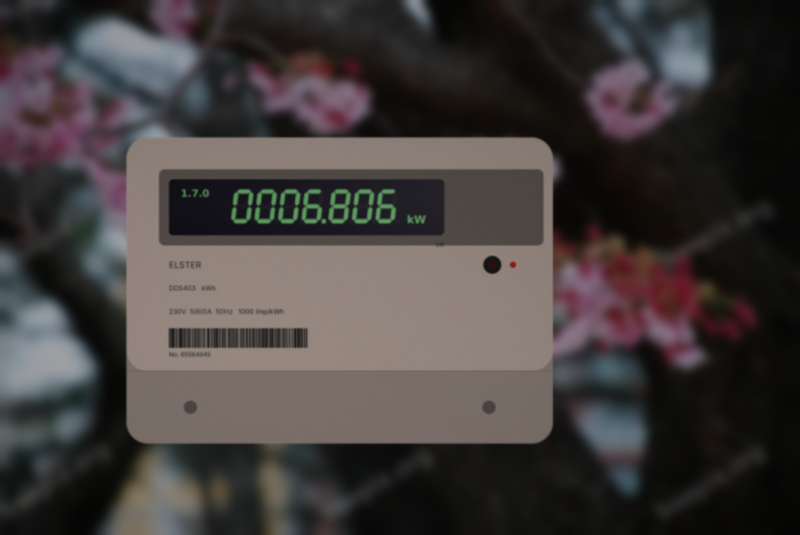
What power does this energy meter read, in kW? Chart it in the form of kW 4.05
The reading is kW 6.806
